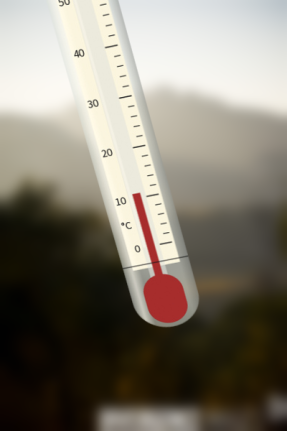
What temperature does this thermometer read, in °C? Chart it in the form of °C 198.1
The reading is °C 11
